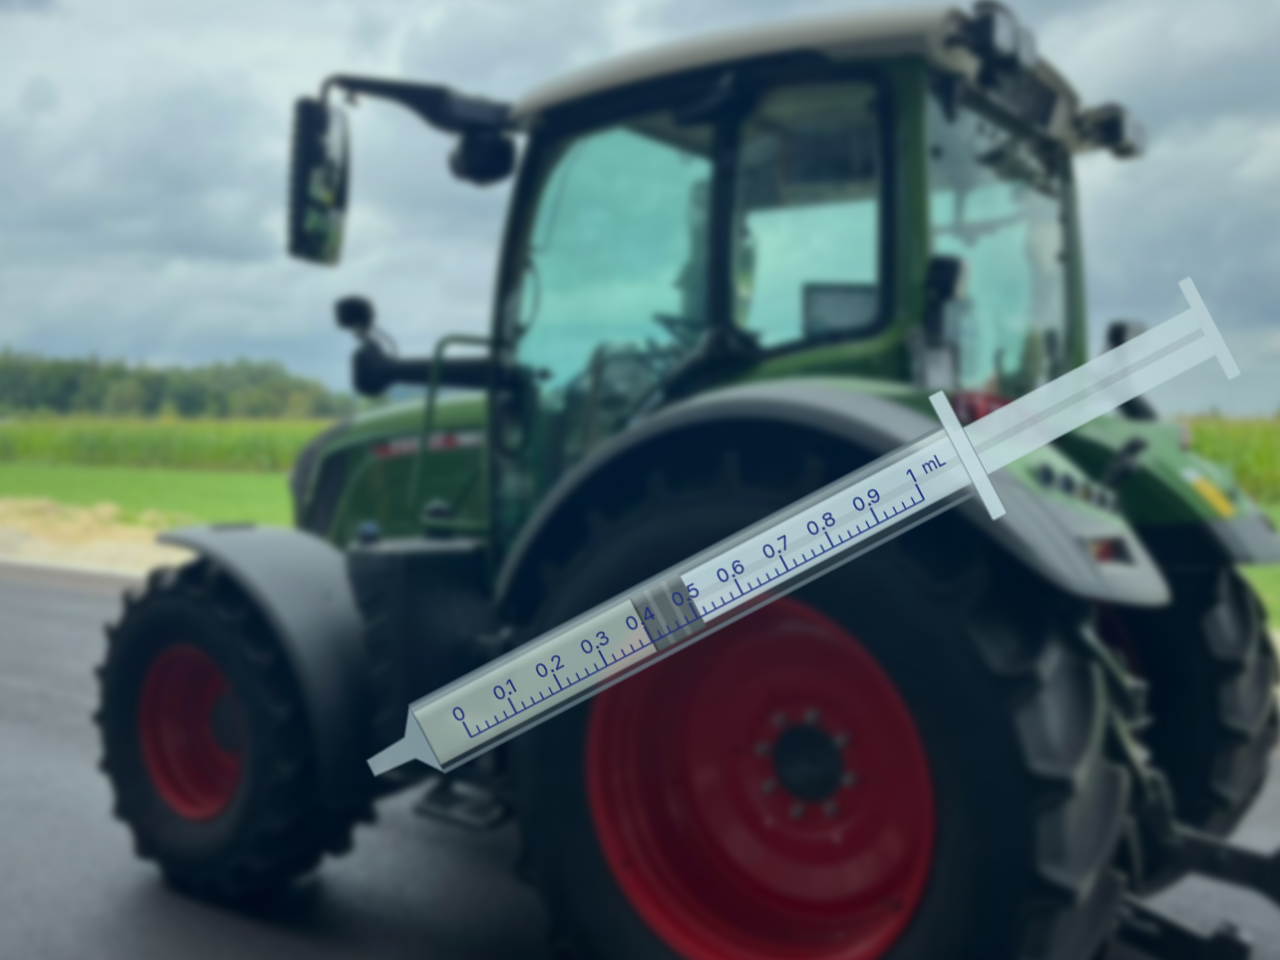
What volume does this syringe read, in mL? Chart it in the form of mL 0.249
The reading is mL 0.4
